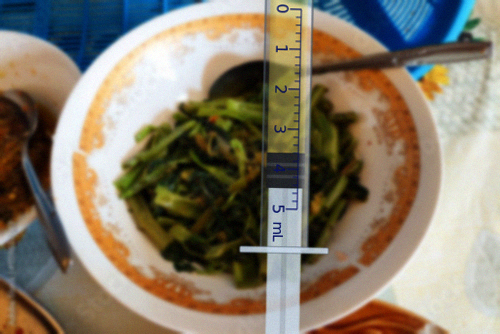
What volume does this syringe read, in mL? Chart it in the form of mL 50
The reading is mL 3.6
